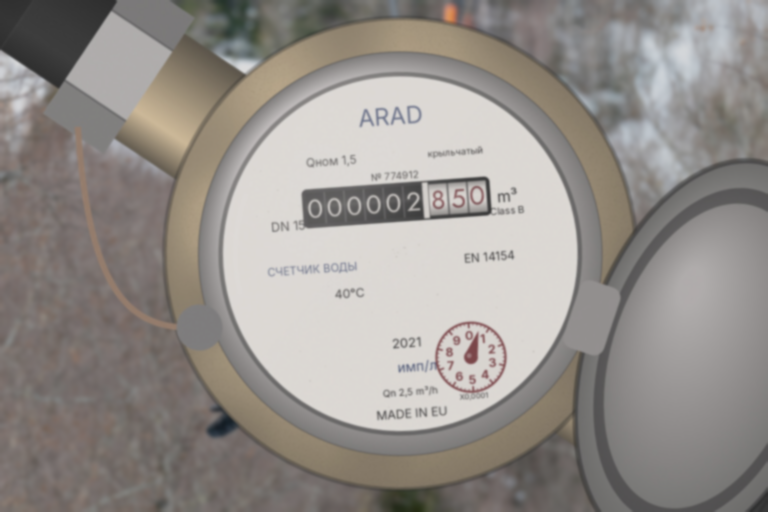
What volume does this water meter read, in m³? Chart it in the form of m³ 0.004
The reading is m³ 2.8500
